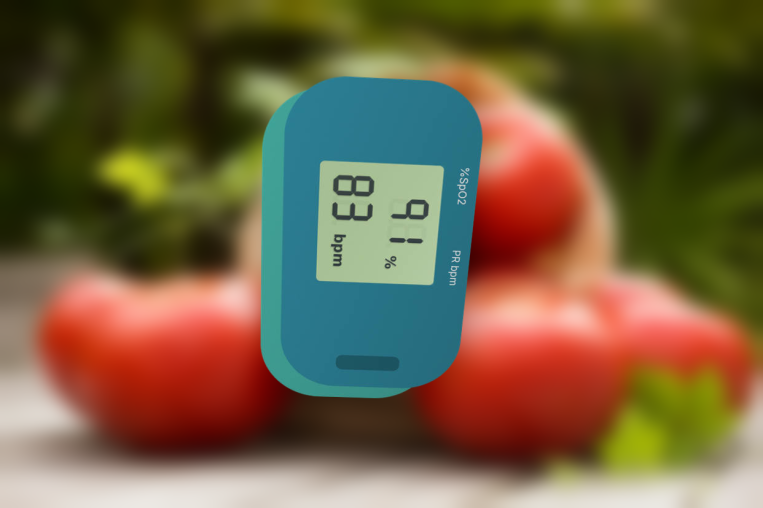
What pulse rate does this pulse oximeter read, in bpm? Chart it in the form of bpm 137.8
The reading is bpm 83
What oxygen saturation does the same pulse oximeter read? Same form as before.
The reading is % 91
